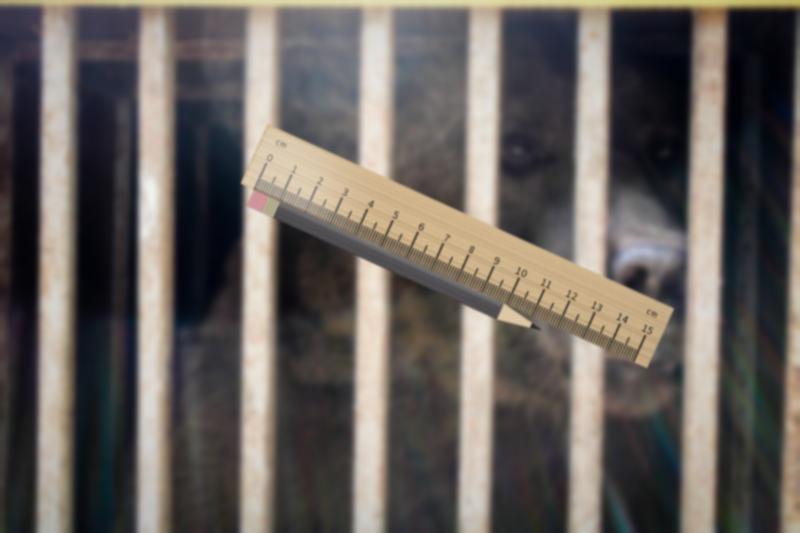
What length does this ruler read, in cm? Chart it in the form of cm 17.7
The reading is cm 11.5
